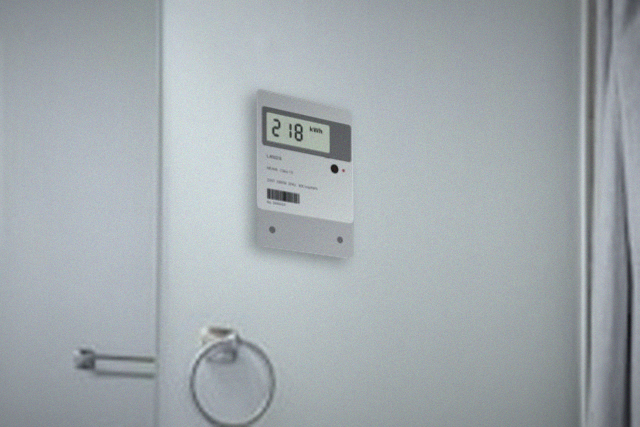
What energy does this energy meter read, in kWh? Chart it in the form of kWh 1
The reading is kWh 218
